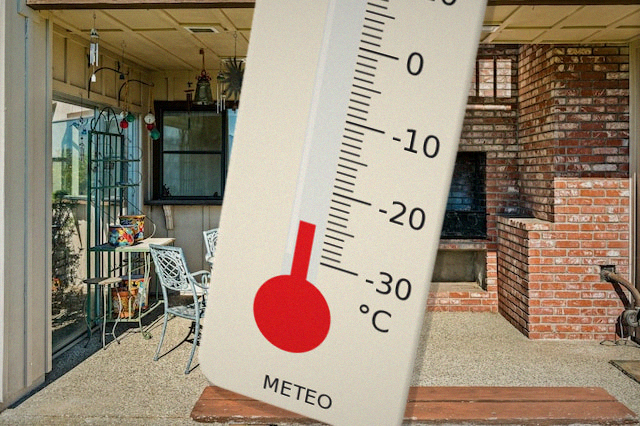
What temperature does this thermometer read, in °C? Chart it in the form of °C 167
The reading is °C -25
